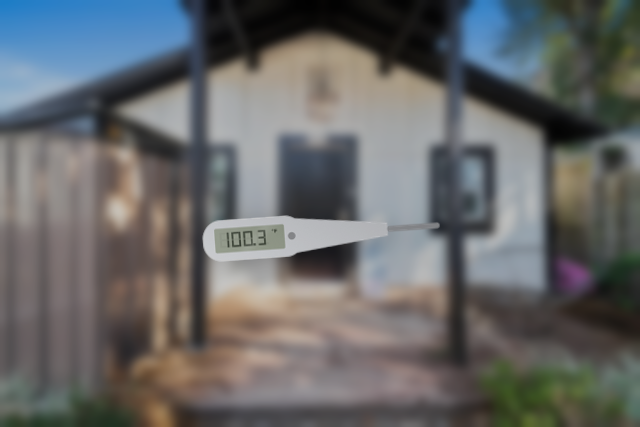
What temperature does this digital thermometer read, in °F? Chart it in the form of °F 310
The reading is °F 100.3
